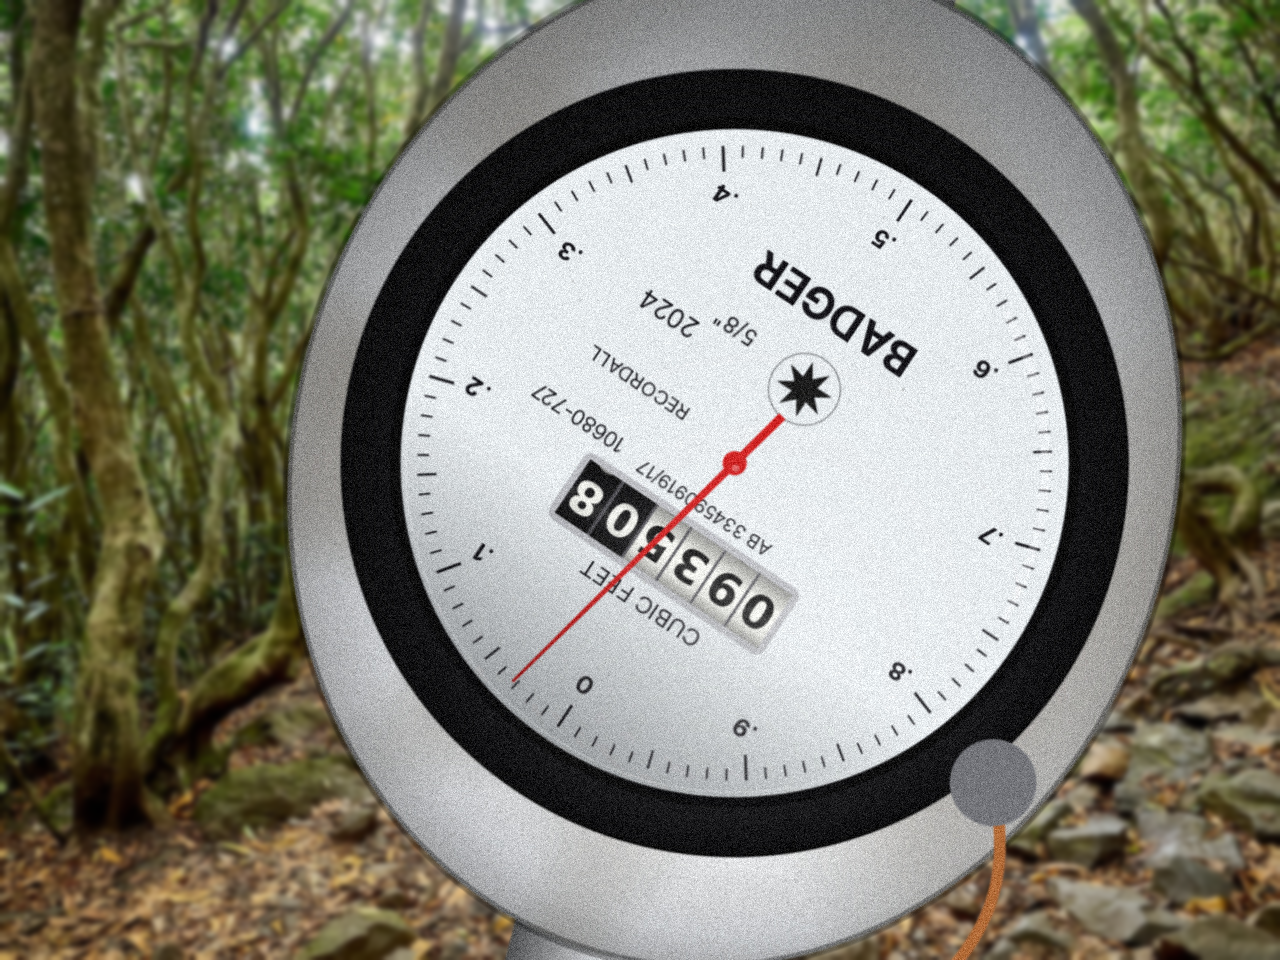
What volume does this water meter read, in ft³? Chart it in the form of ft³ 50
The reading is ft³ 93508.03
